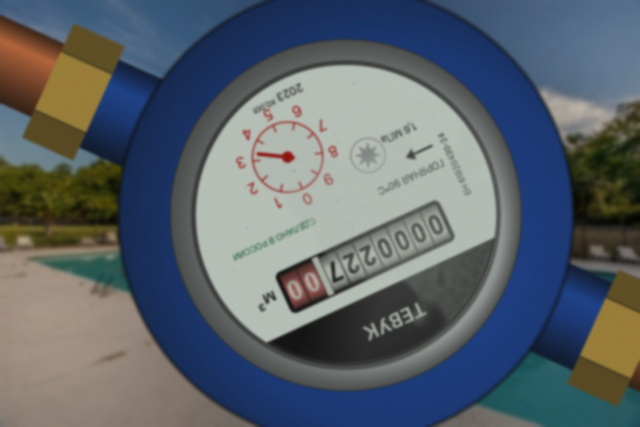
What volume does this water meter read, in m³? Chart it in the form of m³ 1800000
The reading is m³ 227.003
